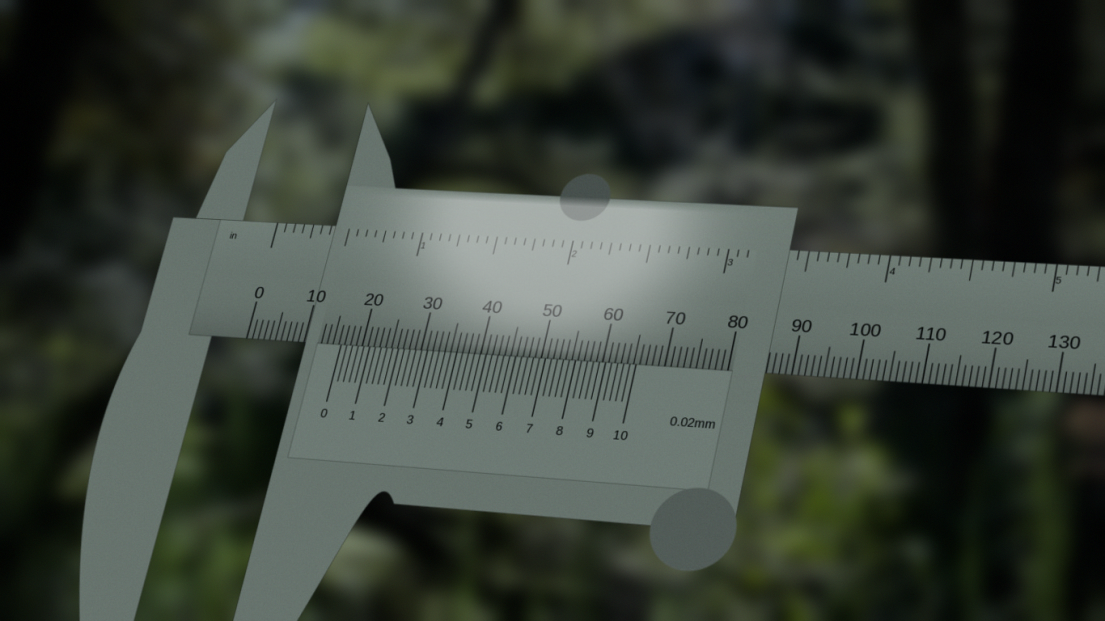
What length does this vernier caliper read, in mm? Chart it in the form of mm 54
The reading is mm 16.4
